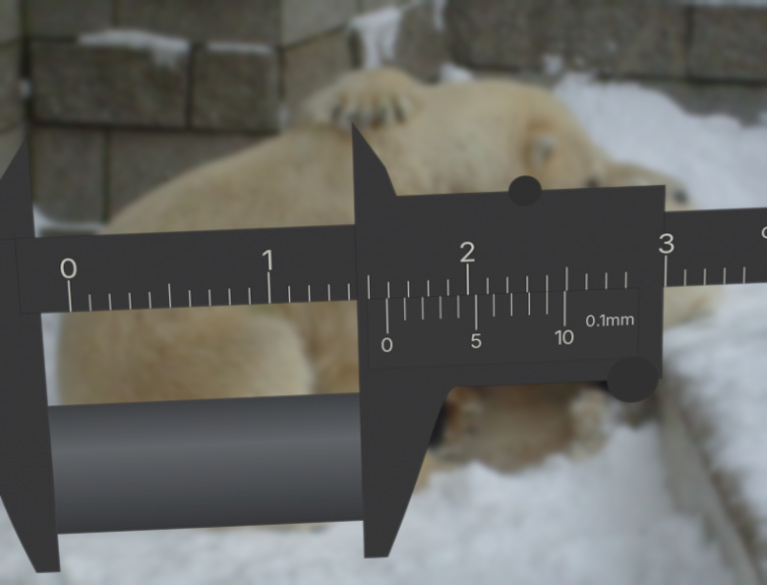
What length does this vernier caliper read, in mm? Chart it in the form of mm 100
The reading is mm 15.9
